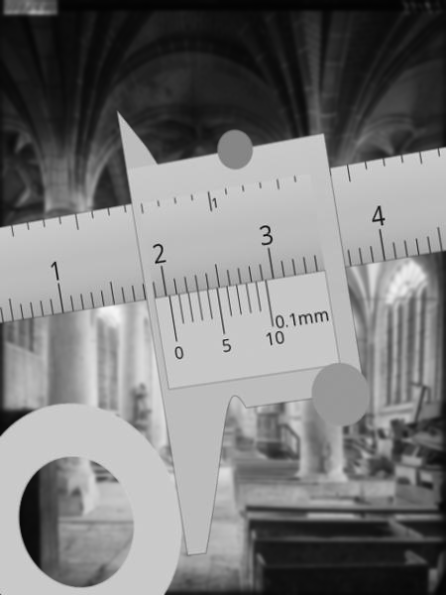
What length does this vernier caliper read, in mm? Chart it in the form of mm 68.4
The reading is mm 20.3
